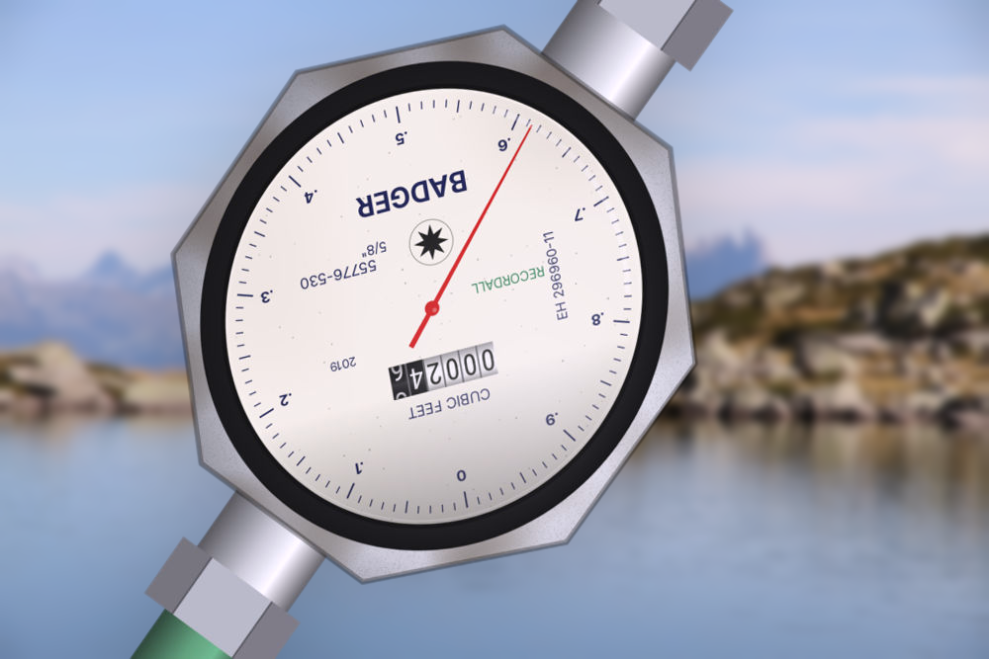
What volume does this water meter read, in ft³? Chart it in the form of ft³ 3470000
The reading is ft³ 245.61
